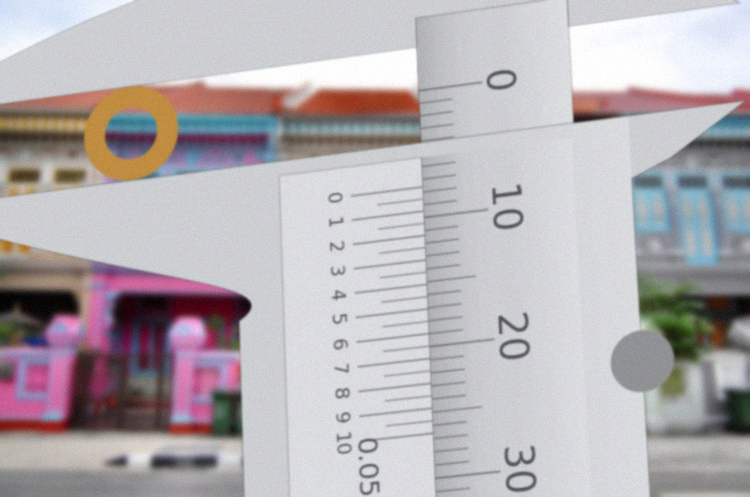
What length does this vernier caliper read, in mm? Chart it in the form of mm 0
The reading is mm 7.6
